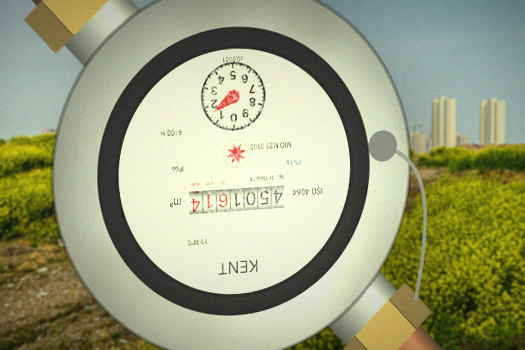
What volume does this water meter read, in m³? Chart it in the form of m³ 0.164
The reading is m³ 4501.6141
